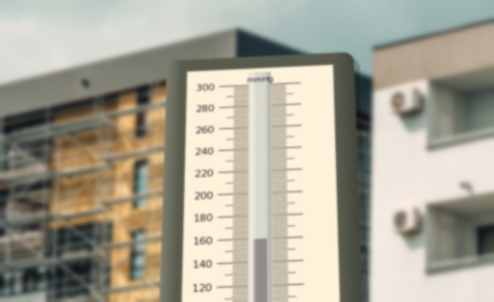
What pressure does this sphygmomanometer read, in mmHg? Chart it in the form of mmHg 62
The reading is mmHg 160
